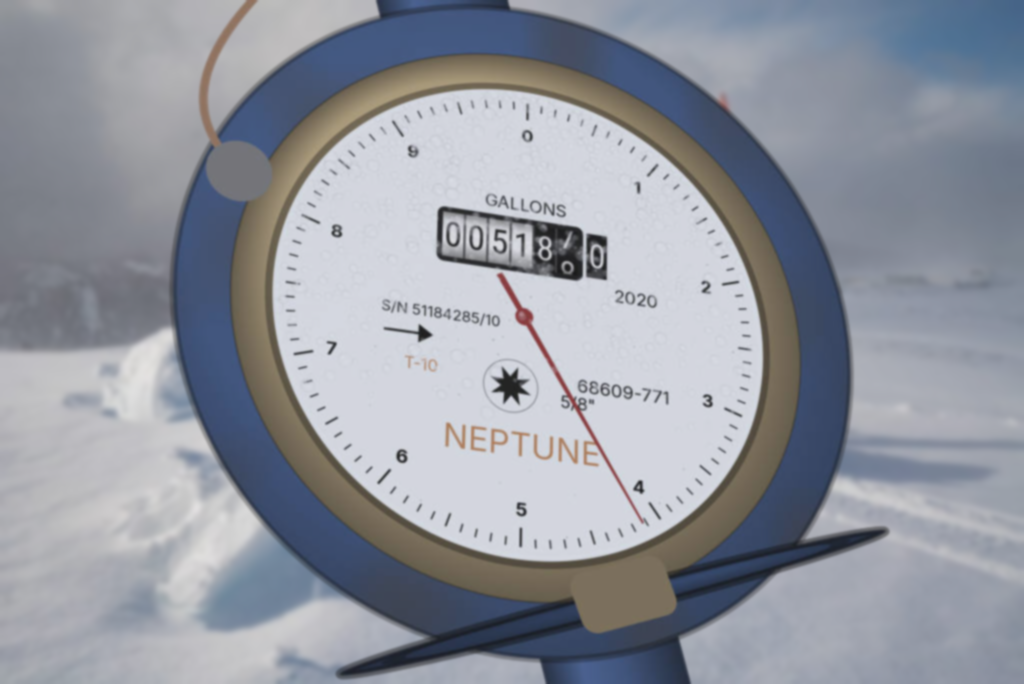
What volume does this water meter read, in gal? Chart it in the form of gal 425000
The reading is gal 51874.1
